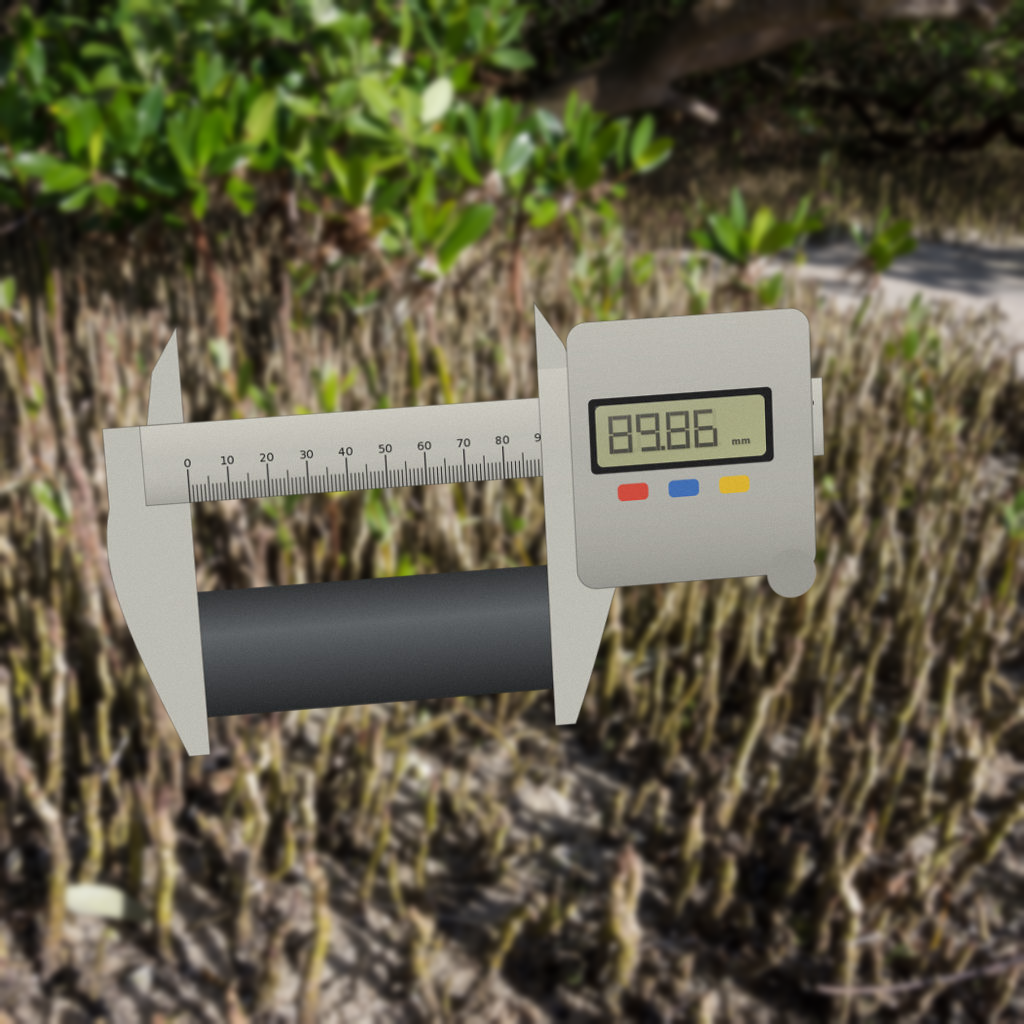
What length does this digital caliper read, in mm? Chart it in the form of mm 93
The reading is mm 89.86
